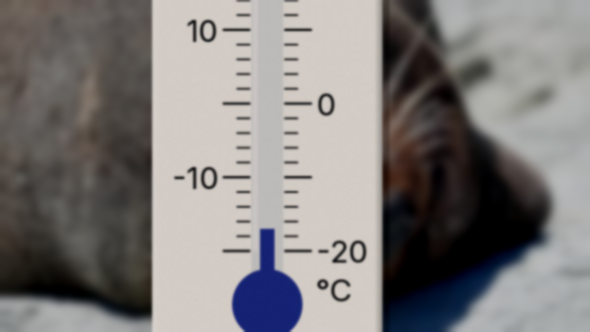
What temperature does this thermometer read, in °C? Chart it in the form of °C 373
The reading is °C -17
